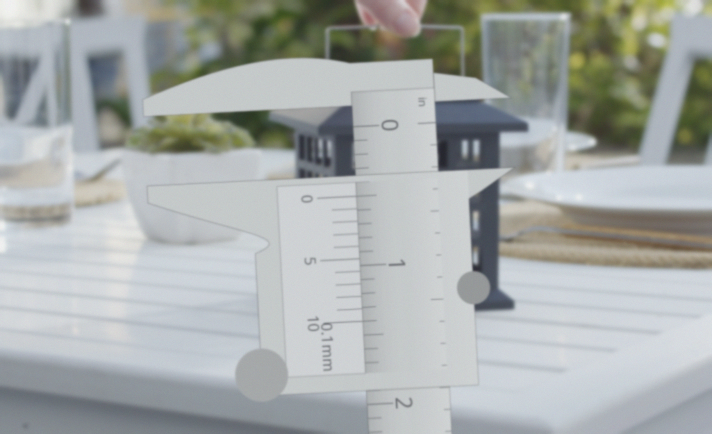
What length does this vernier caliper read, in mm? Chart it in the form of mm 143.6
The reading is mm 5.0
